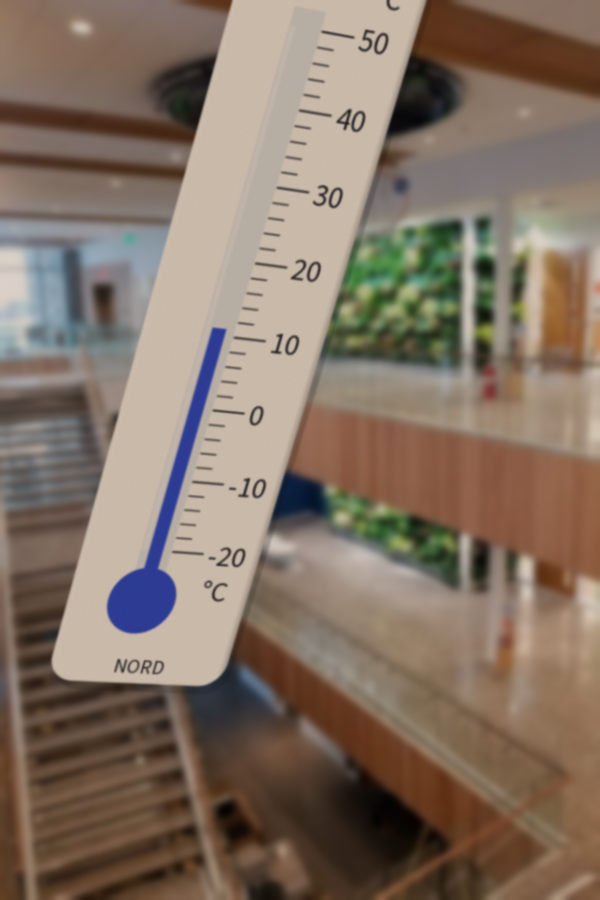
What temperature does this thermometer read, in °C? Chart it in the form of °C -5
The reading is °C 11
